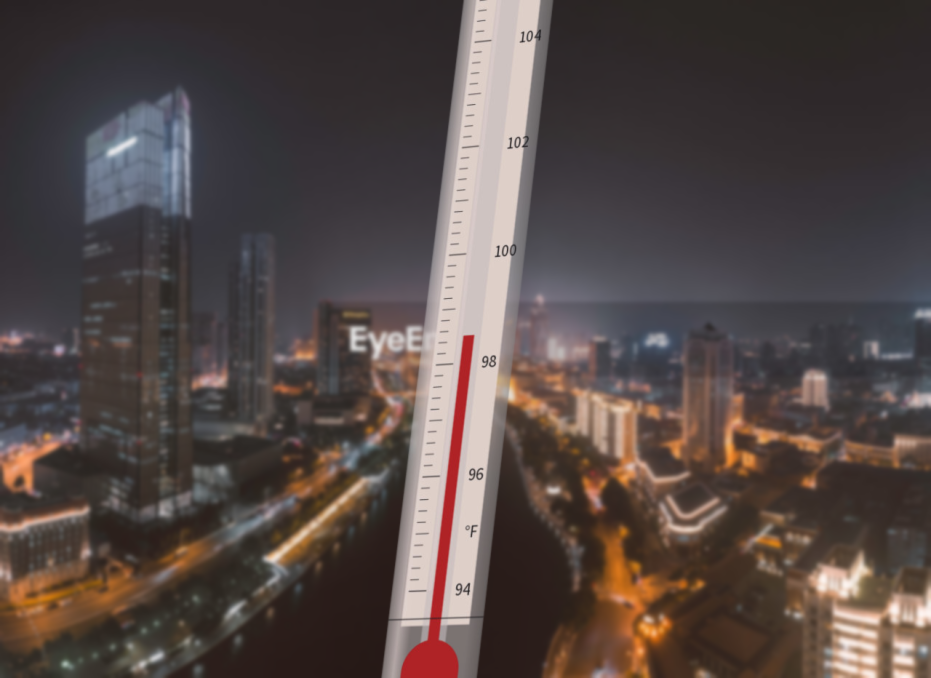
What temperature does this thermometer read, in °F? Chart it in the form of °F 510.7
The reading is °F 98.5
